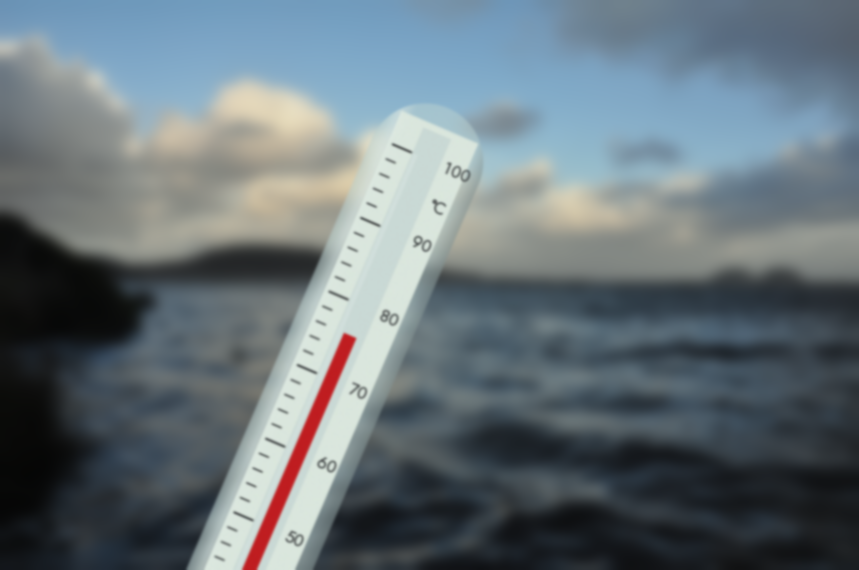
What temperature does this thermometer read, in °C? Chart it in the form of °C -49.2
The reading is °C 76
